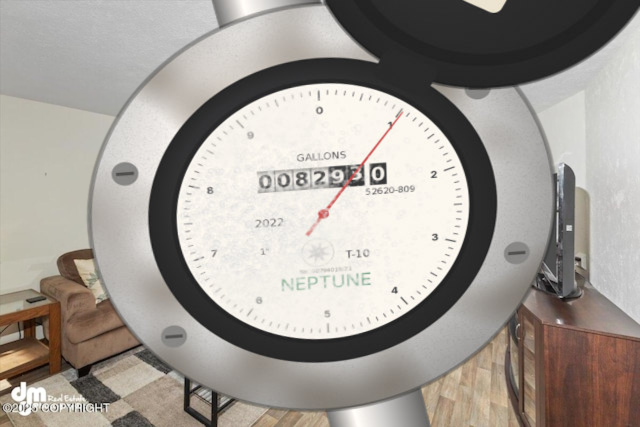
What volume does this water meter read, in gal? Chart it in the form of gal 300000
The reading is gal 82931.0
